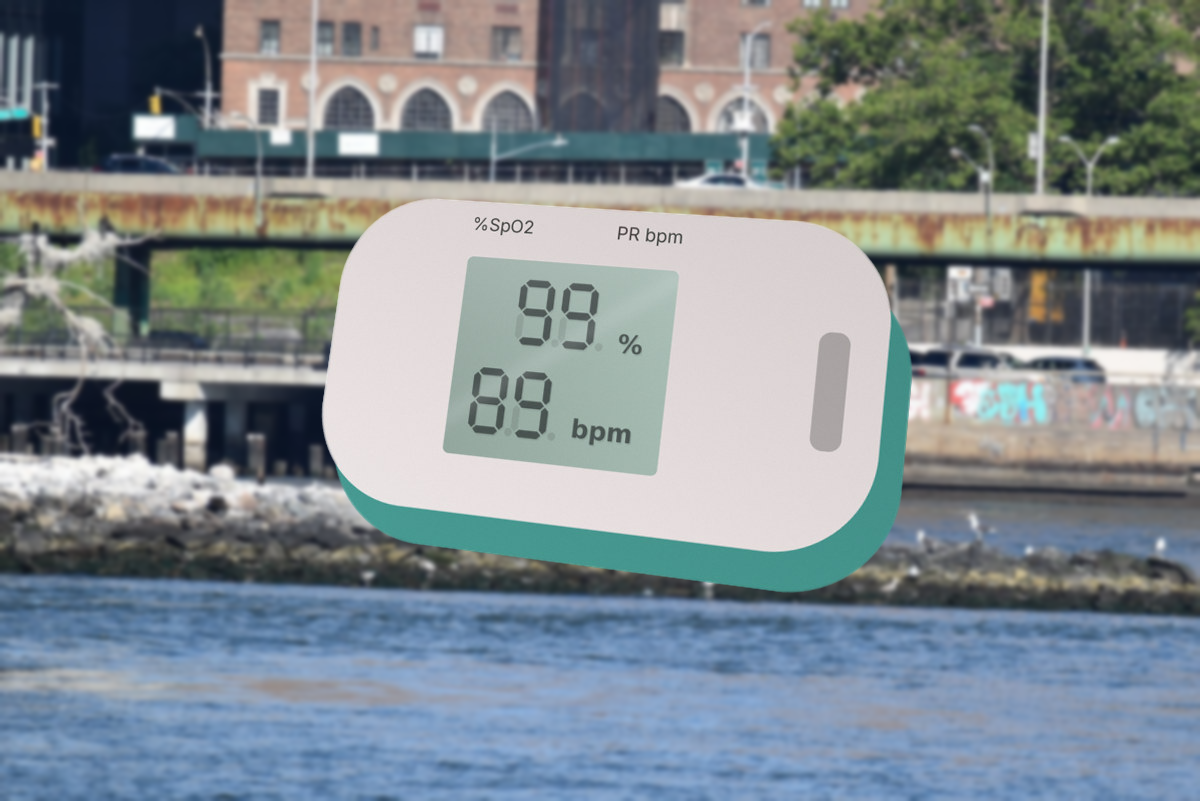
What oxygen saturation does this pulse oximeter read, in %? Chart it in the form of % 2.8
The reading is % 99
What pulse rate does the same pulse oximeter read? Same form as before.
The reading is bpm 89
